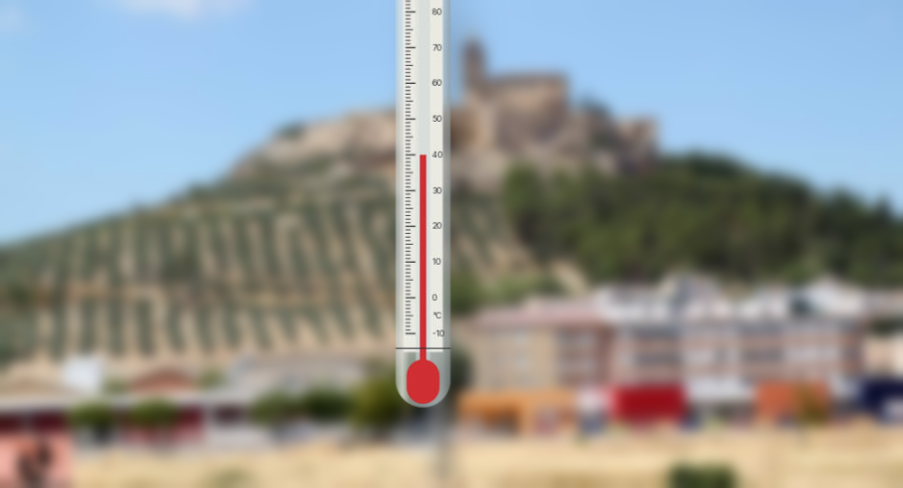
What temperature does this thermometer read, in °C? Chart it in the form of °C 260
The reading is °C 40
